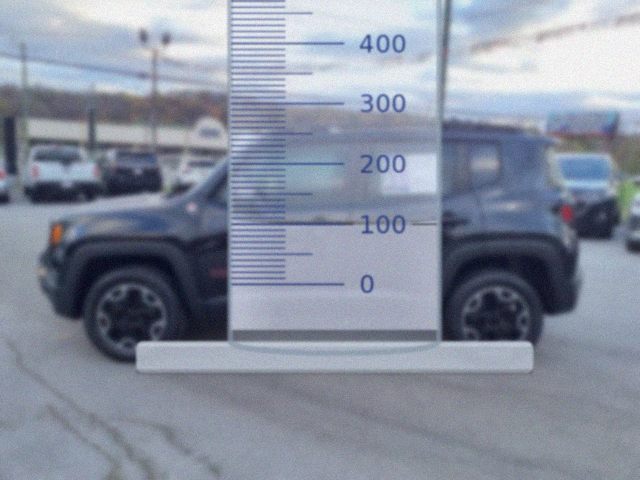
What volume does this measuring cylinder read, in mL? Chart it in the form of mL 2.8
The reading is mL 100
